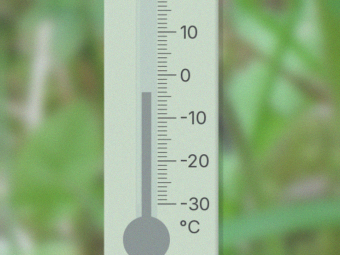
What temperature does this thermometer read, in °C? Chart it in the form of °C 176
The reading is °C -4
